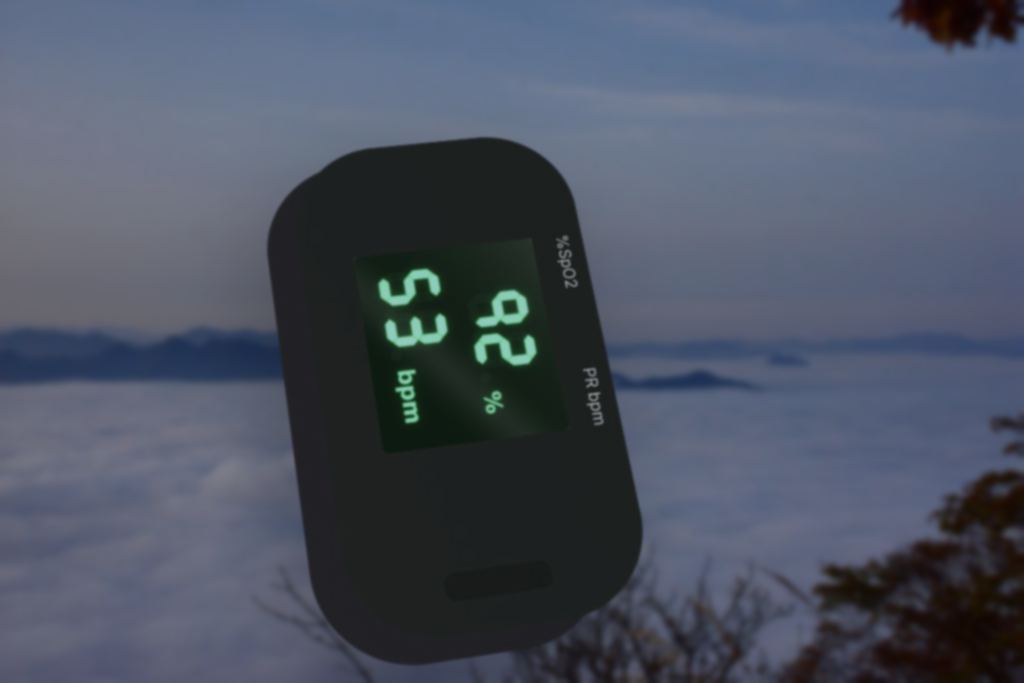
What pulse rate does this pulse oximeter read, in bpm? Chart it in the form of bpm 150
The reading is bpm 53
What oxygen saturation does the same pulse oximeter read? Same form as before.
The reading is % 92
